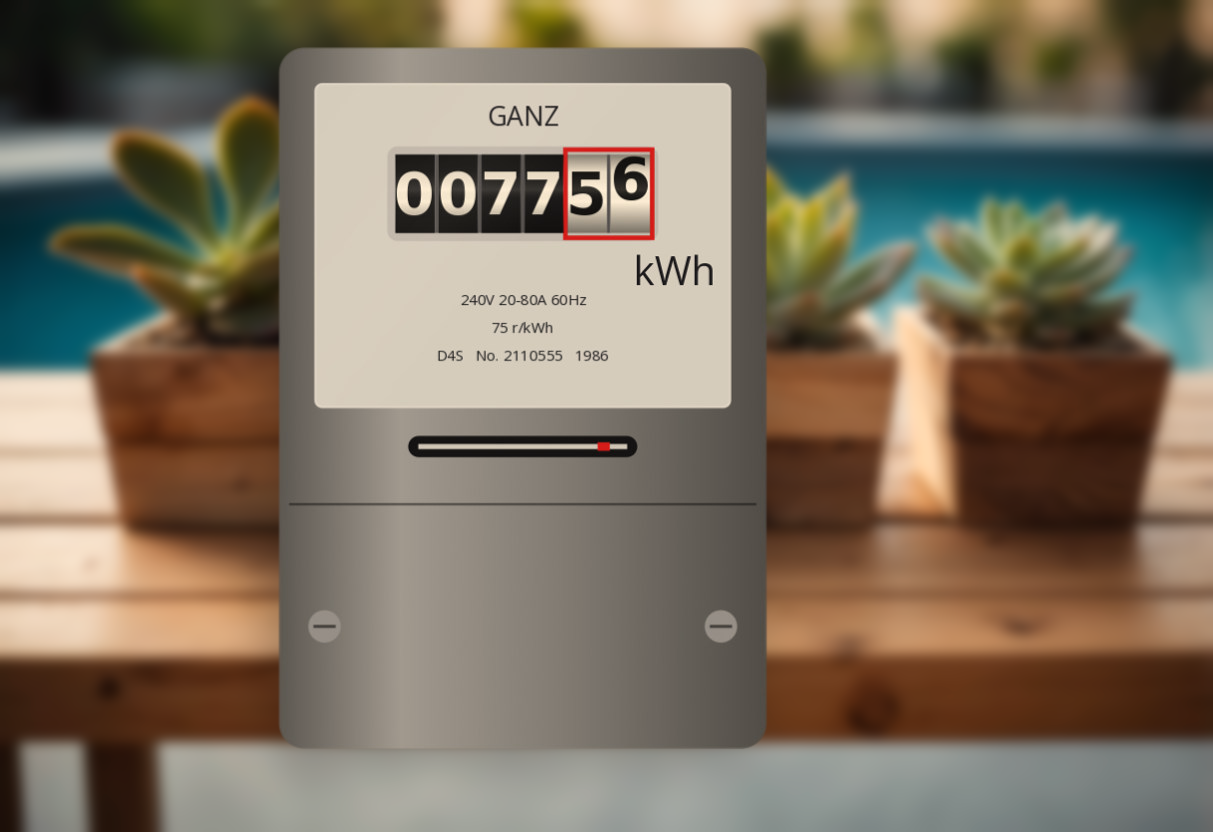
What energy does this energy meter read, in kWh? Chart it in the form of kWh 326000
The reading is kWh 77.56
